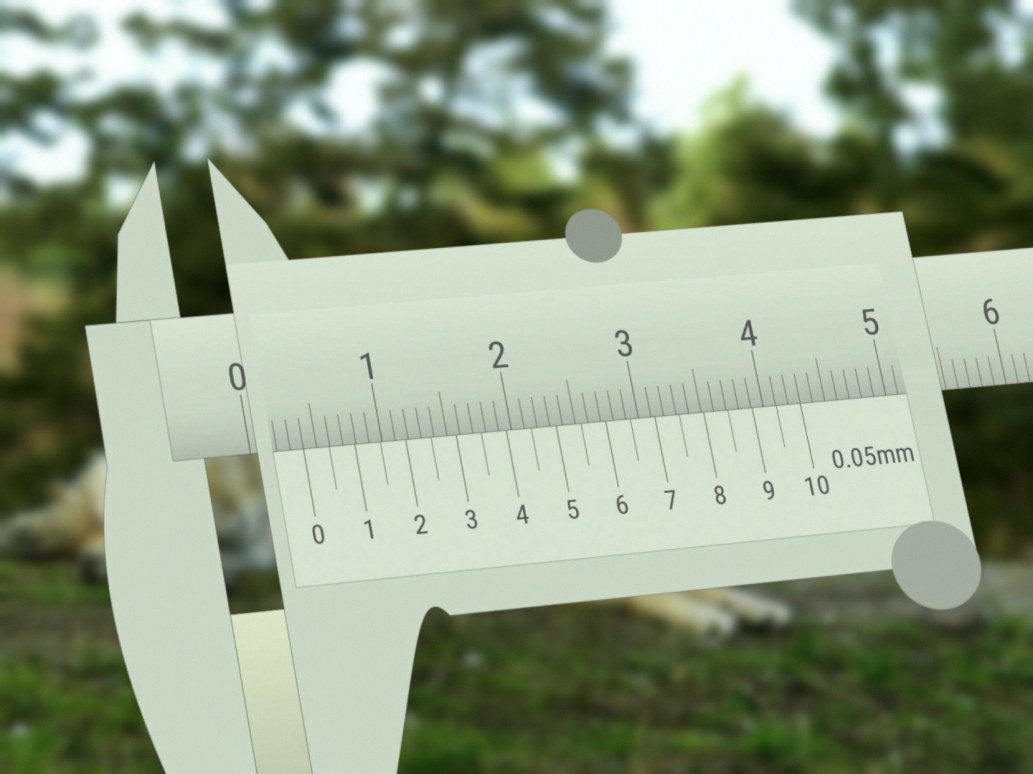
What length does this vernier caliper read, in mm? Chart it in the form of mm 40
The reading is mm 4.0
